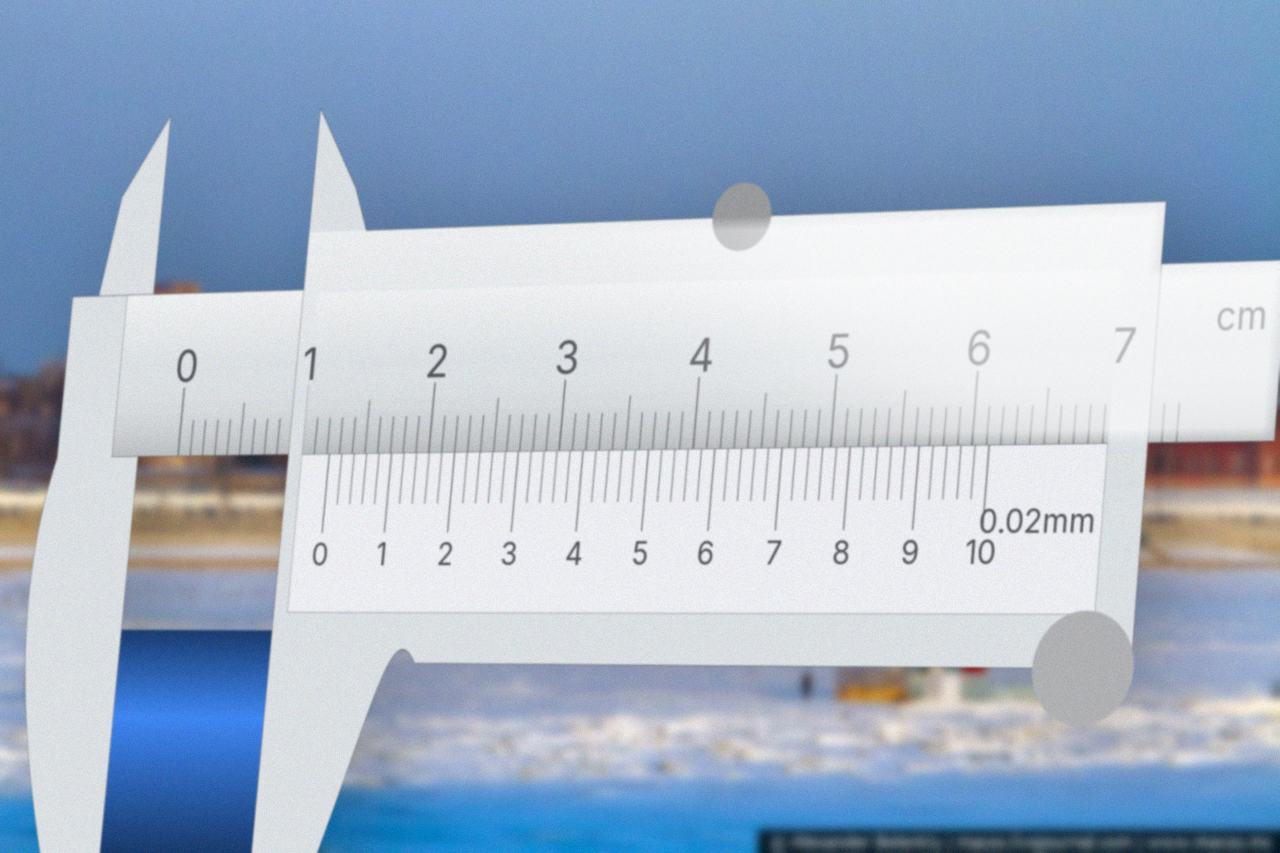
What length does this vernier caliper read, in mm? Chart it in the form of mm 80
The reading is mm 12.2
